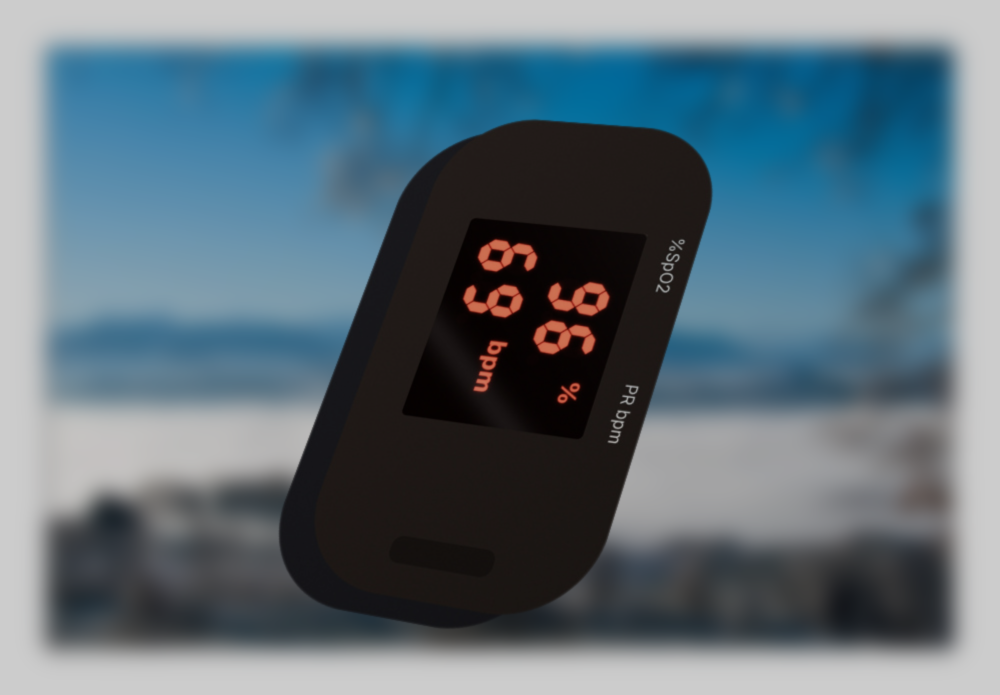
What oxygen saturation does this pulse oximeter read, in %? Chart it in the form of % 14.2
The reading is % 96
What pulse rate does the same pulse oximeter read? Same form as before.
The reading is bpm 69
